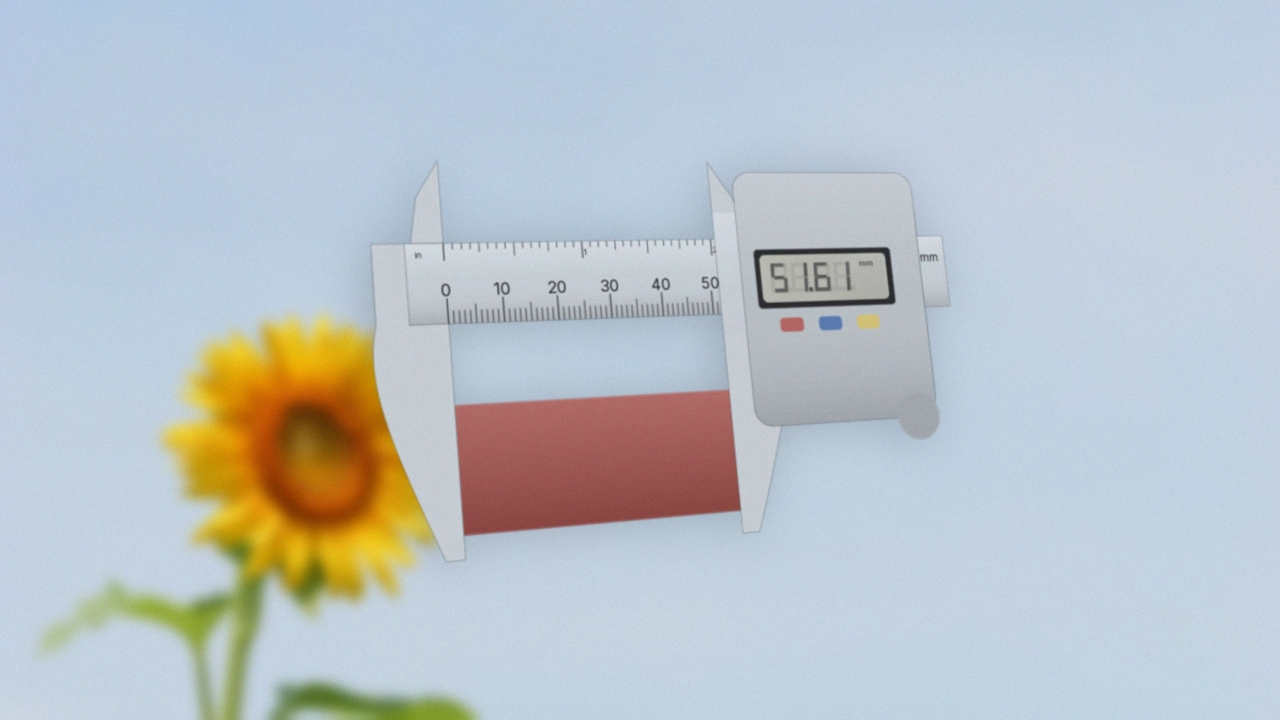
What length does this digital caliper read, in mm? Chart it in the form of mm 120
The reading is mm 51.61
